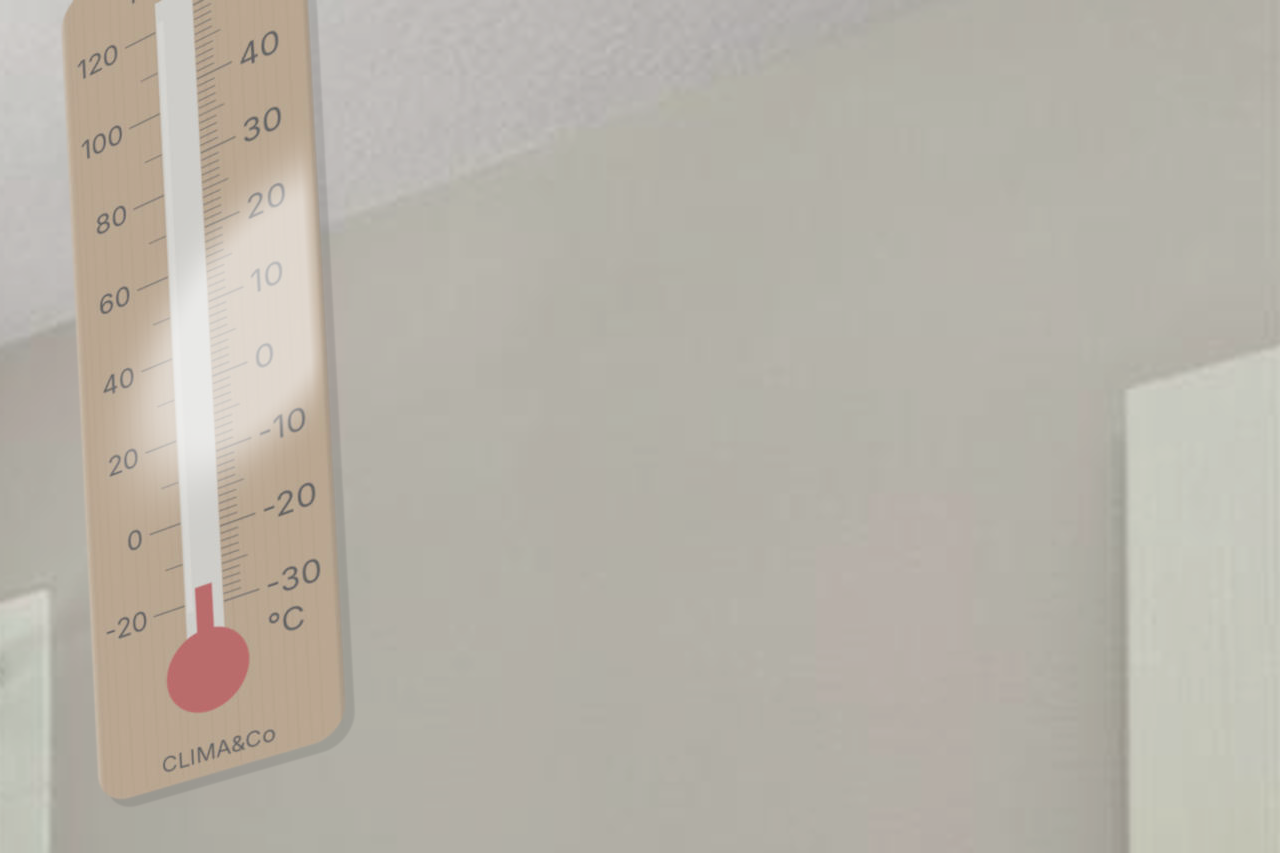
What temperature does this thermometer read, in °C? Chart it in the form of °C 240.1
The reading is °C -27
